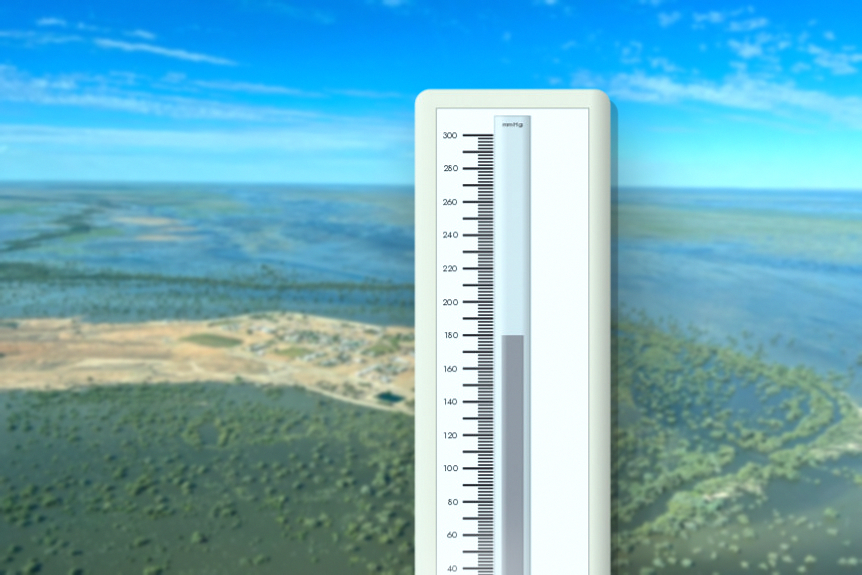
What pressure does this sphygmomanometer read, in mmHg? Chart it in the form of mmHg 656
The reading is mmHg 180
